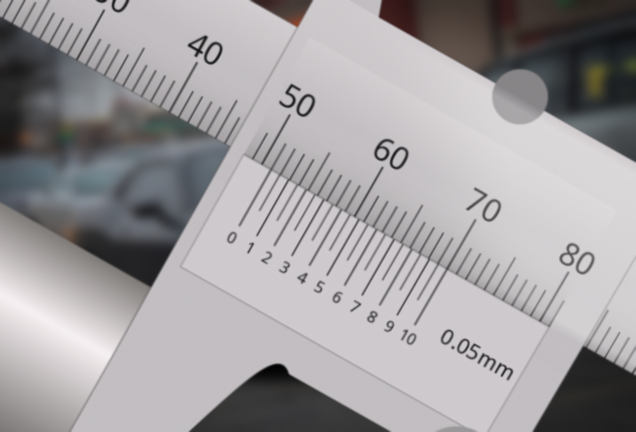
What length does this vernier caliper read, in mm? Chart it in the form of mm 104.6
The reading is mm 51.0
